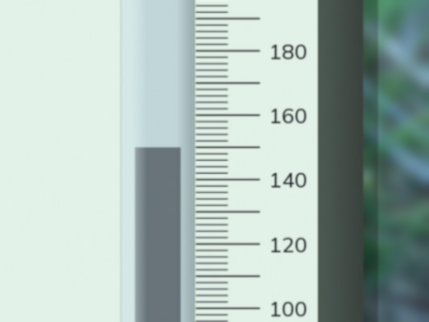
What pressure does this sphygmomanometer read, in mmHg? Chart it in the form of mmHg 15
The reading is mmHg 150
